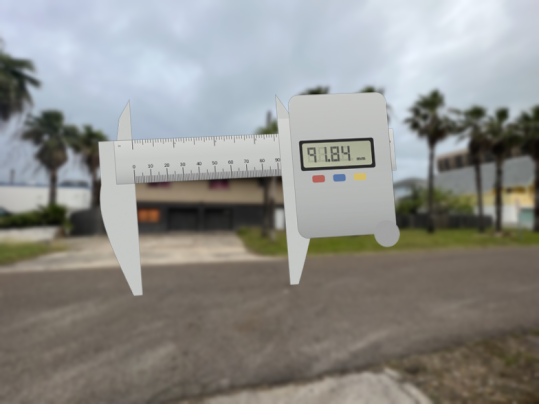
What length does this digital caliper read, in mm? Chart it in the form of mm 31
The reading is mm 91.84
